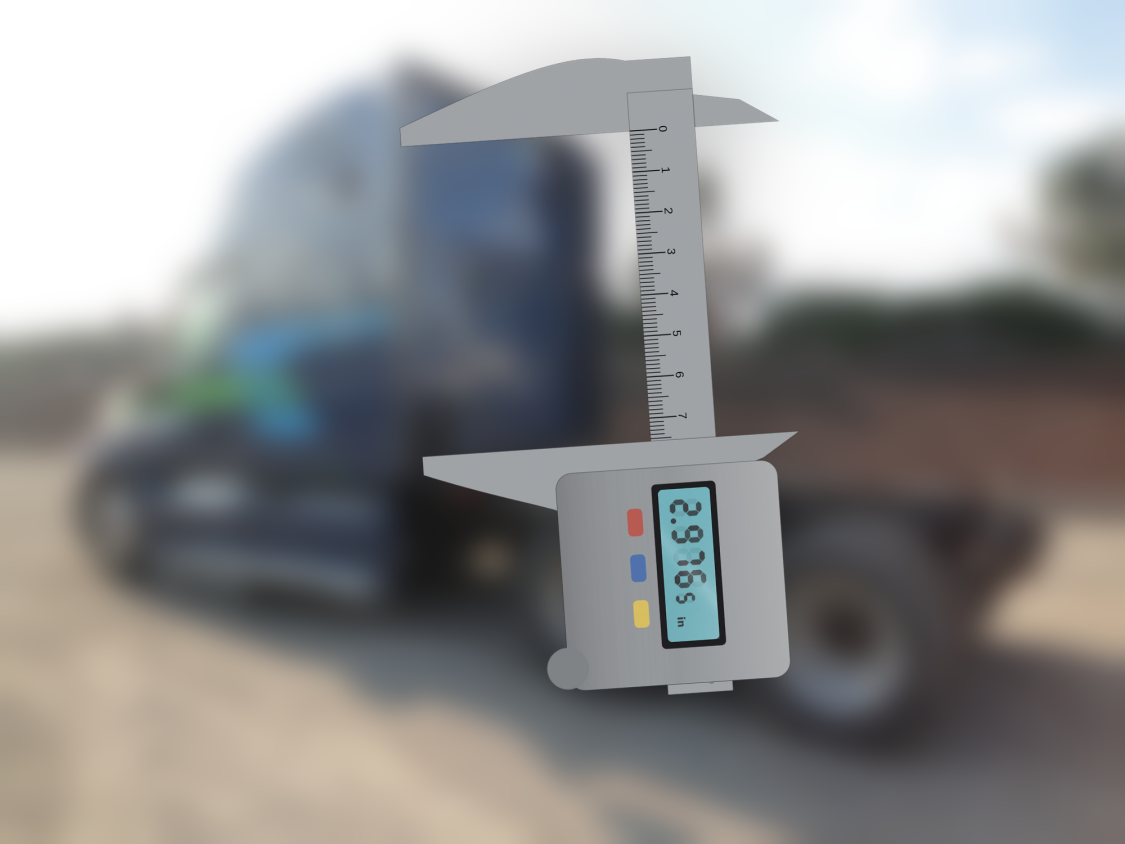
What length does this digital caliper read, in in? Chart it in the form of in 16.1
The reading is in 2.9765
